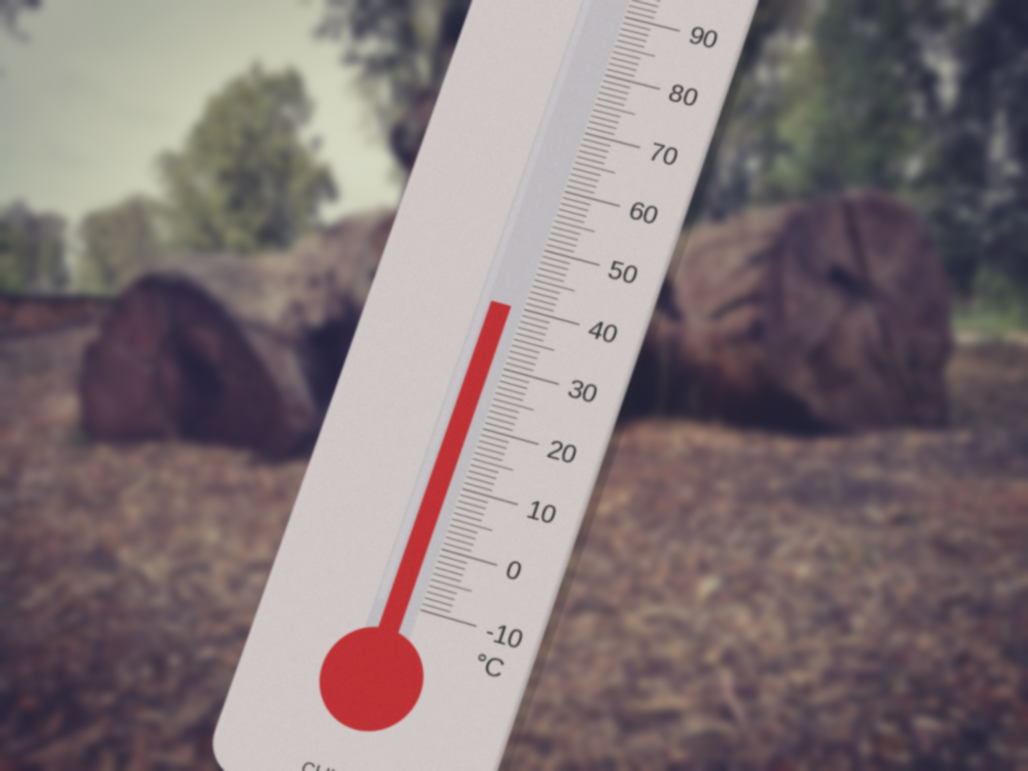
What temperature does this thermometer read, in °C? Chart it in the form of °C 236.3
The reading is °C 40
